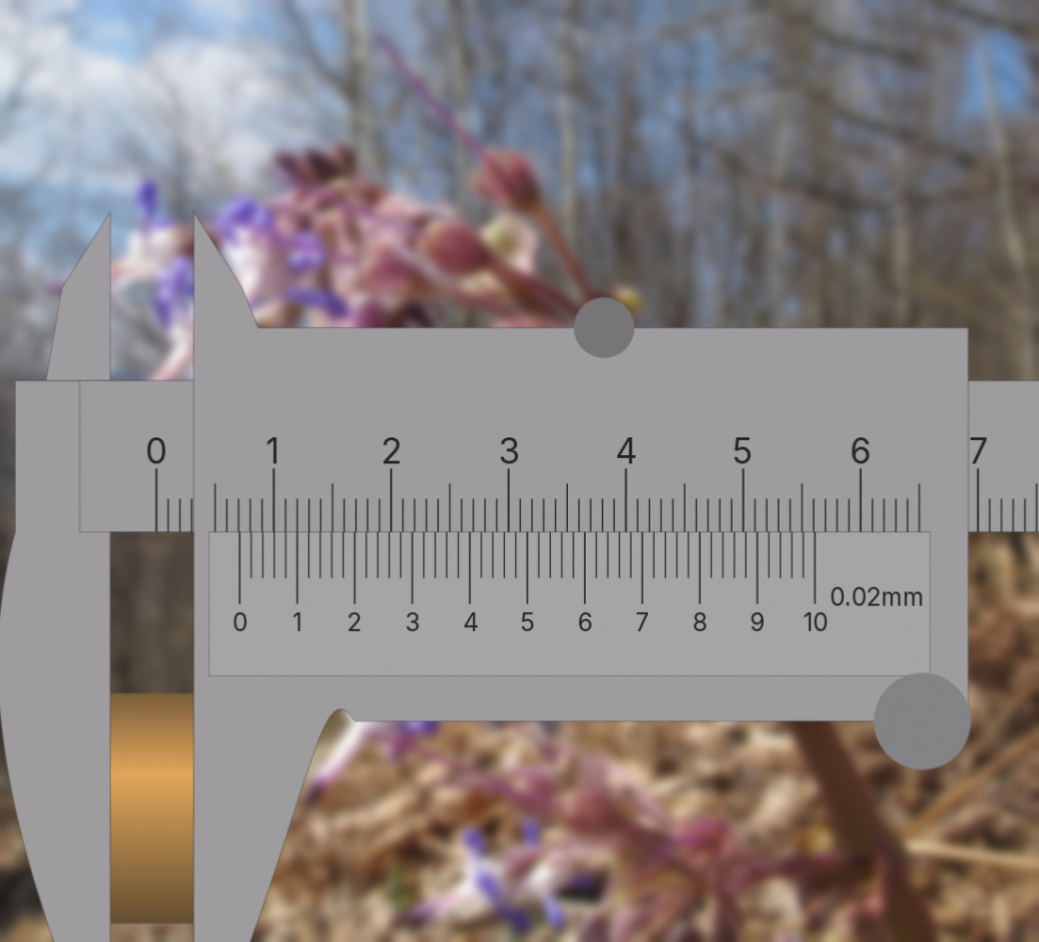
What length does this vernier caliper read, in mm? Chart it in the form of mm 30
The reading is mm 7.1
